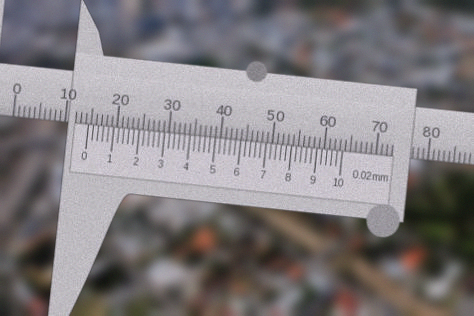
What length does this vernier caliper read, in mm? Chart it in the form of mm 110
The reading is mm 14.5
